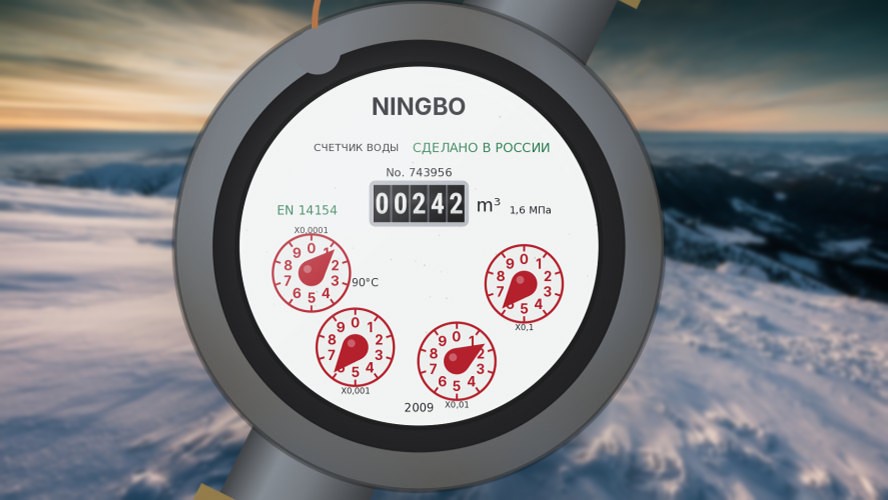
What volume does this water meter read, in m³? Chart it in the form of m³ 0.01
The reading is m³ 242.6161
